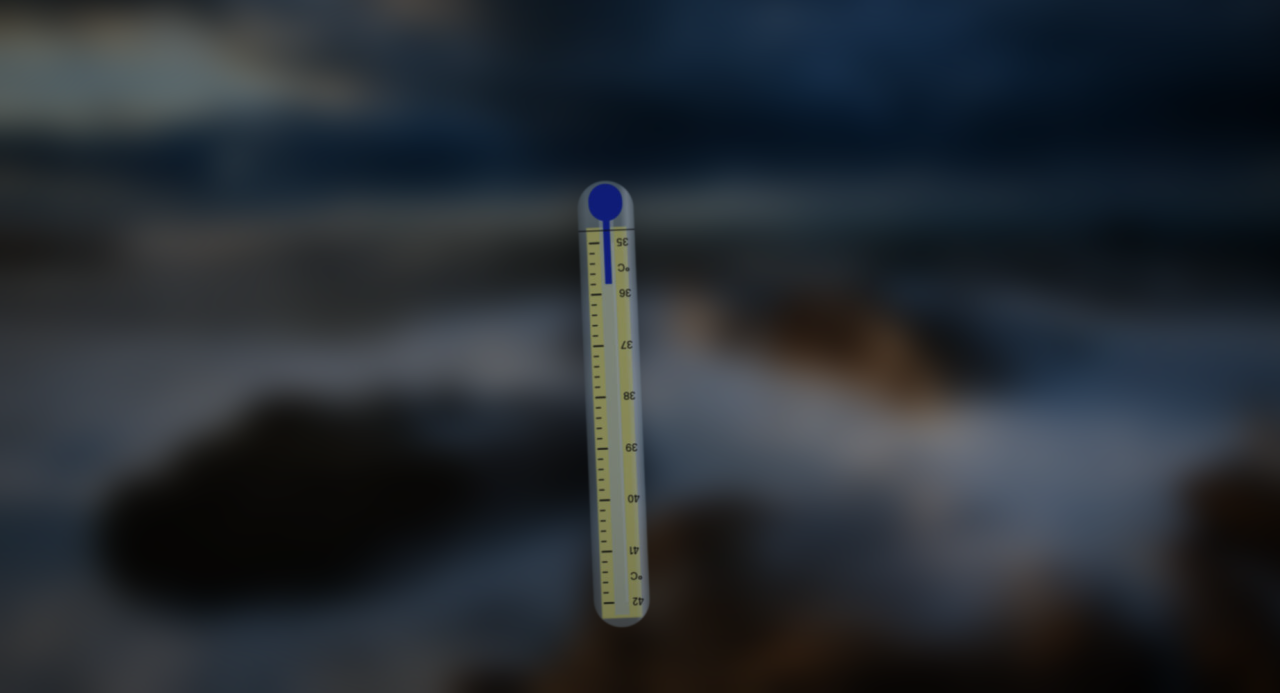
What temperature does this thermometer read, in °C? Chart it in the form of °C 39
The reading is °C 35.8
